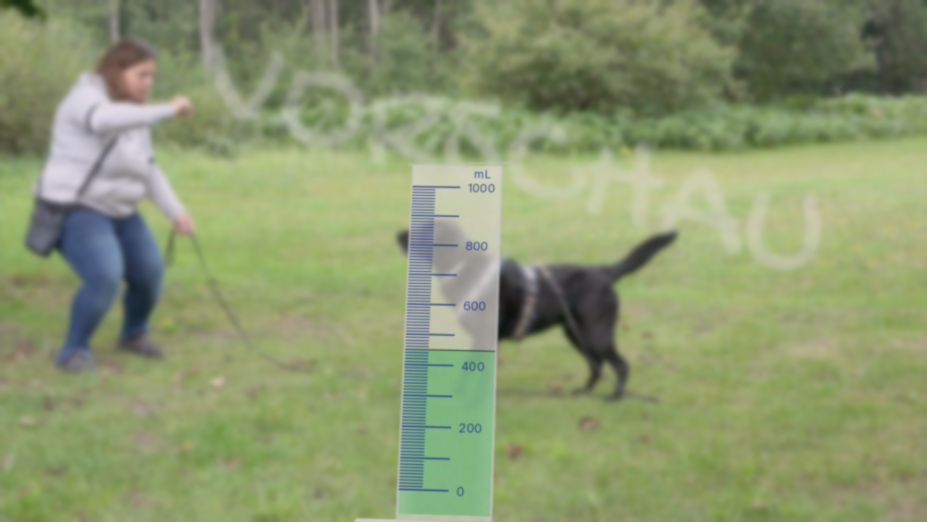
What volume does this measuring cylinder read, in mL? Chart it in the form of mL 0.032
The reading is mL 450
